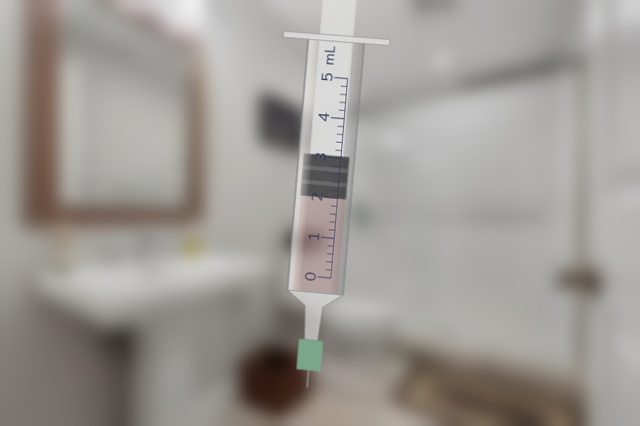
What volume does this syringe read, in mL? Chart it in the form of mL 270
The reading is mL 2
